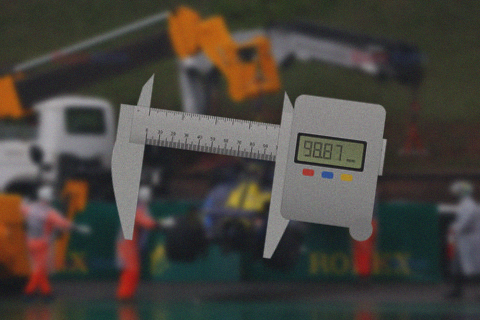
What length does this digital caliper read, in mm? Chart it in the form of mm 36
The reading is mm 98.87
